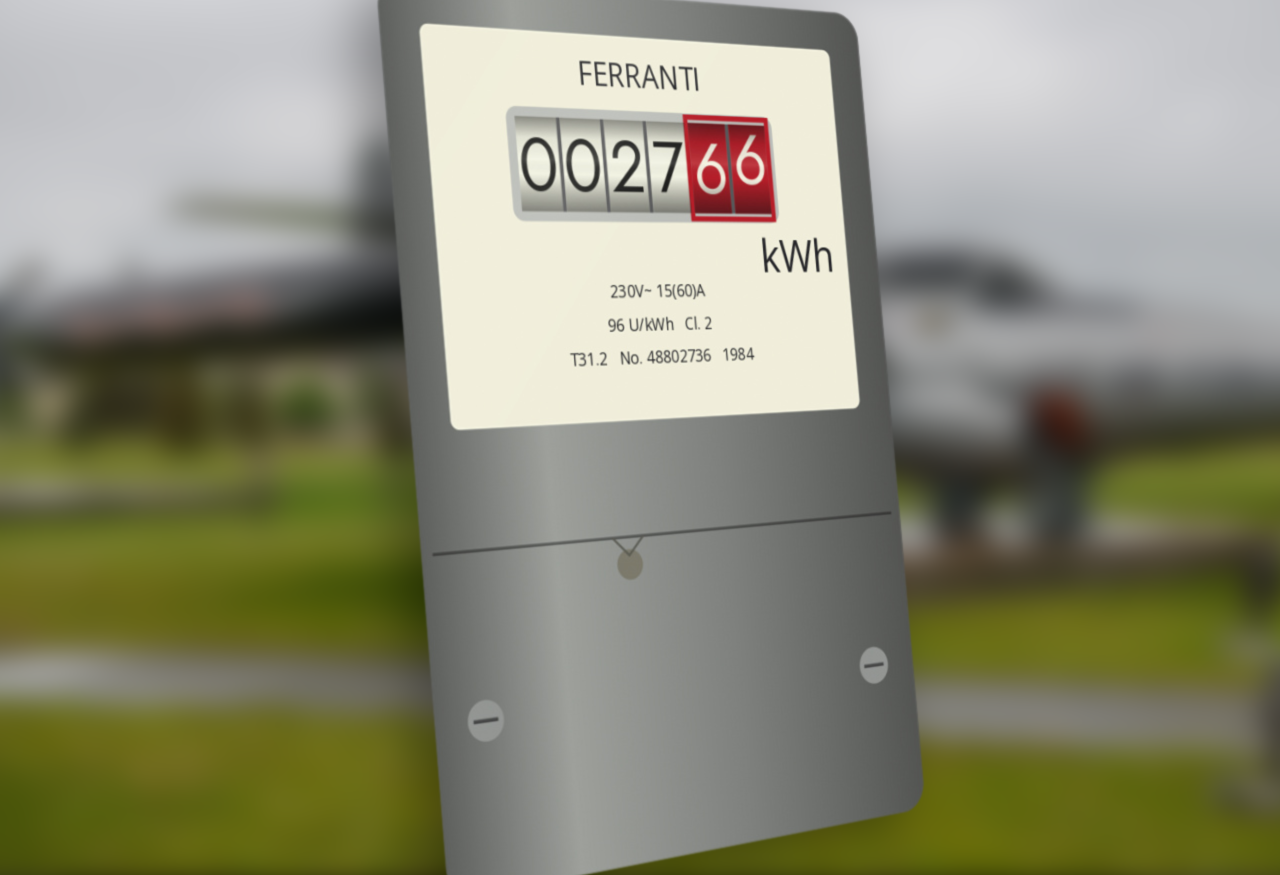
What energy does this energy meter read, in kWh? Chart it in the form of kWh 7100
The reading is kWh 27.66
